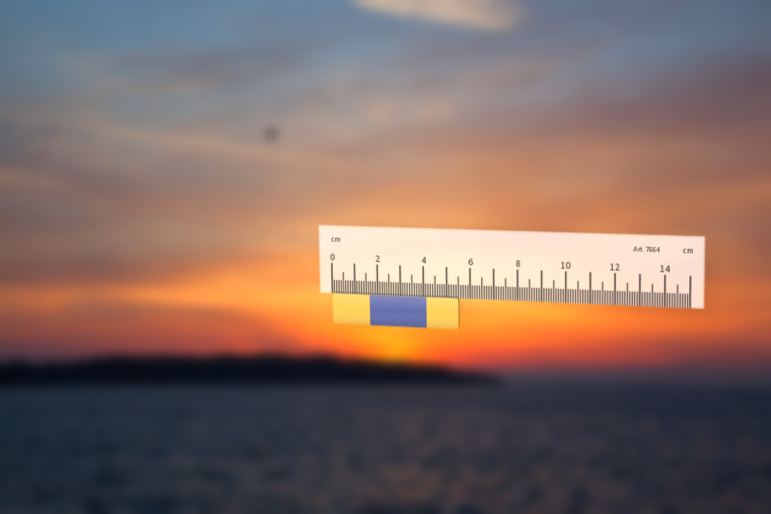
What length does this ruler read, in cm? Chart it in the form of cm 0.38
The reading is cm 5.5
